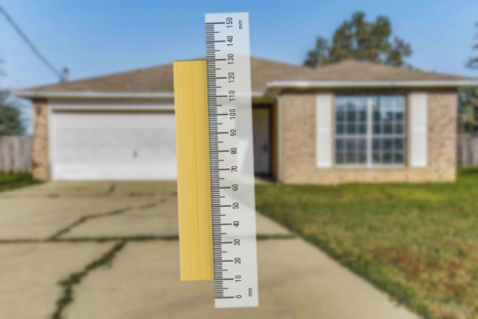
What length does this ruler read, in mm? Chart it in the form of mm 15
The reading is mm 120
